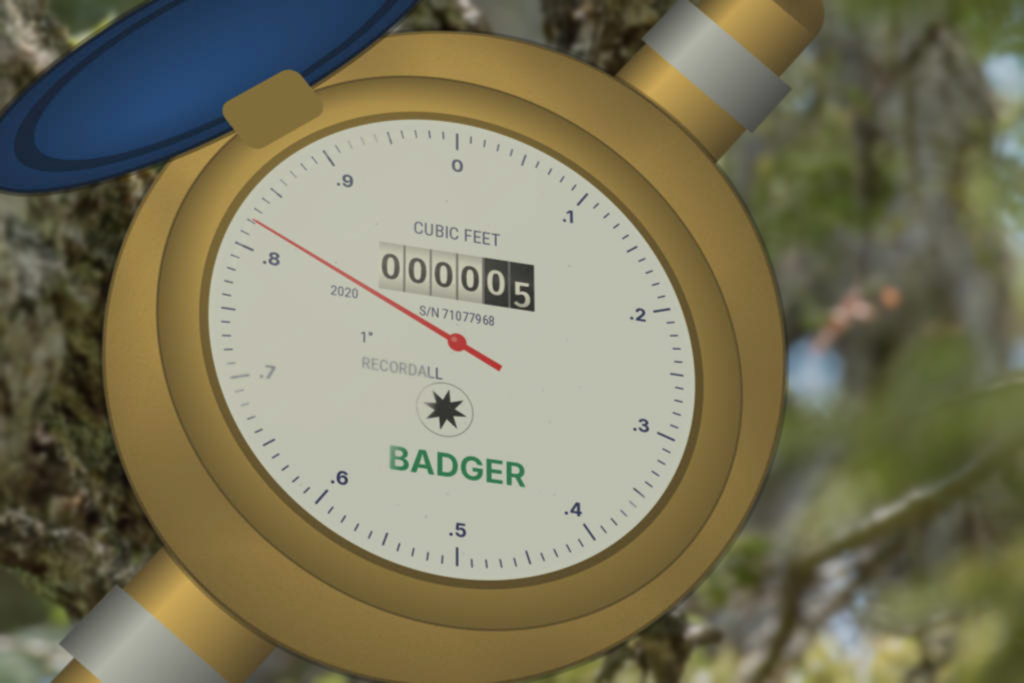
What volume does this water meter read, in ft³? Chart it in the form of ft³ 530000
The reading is ft³ 4.82
